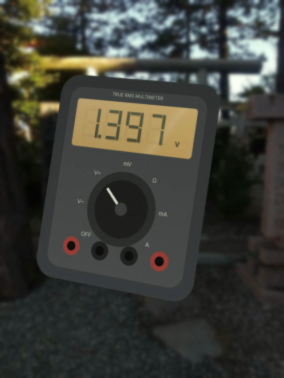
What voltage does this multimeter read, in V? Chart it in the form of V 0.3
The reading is V 1.397
